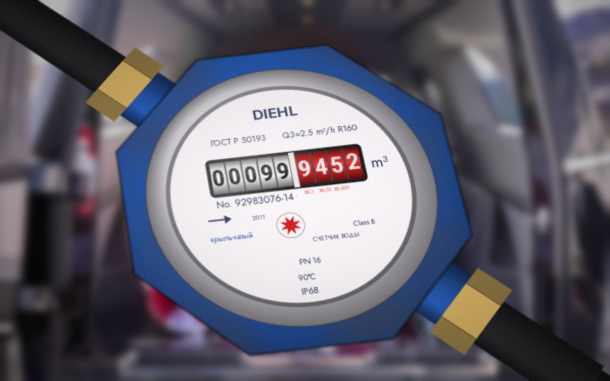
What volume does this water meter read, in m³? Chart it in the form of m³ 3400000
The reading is m³ 99.9452
